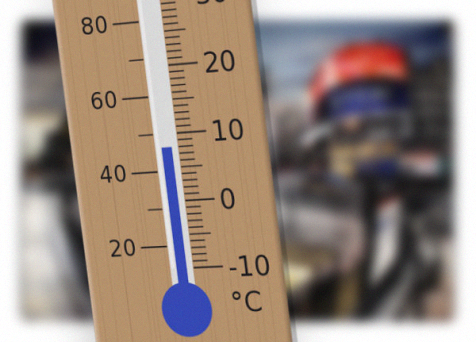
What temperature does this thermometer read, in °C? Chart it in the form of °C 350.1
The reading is °C 8
